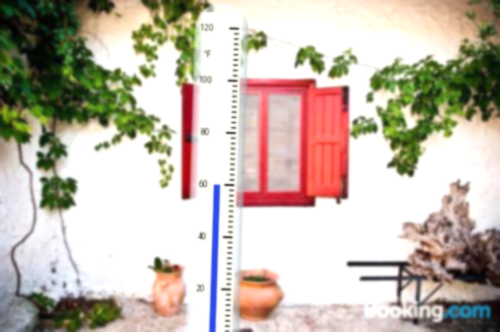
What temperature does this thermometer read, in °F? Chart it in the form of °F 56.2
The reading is °F 60
